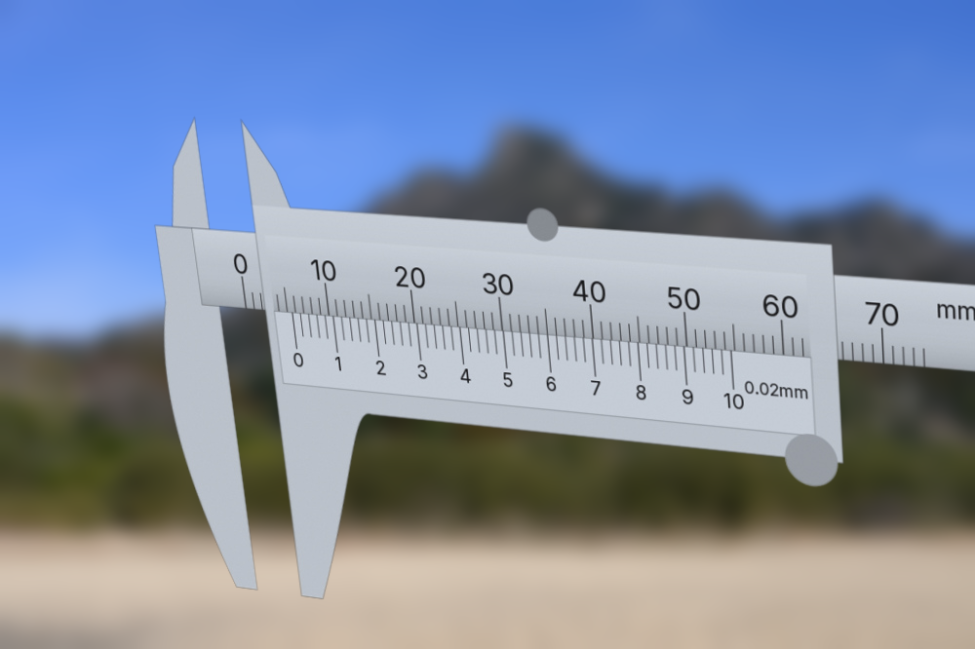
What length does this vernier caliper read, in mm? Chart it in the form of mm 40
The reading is mm 5.6
